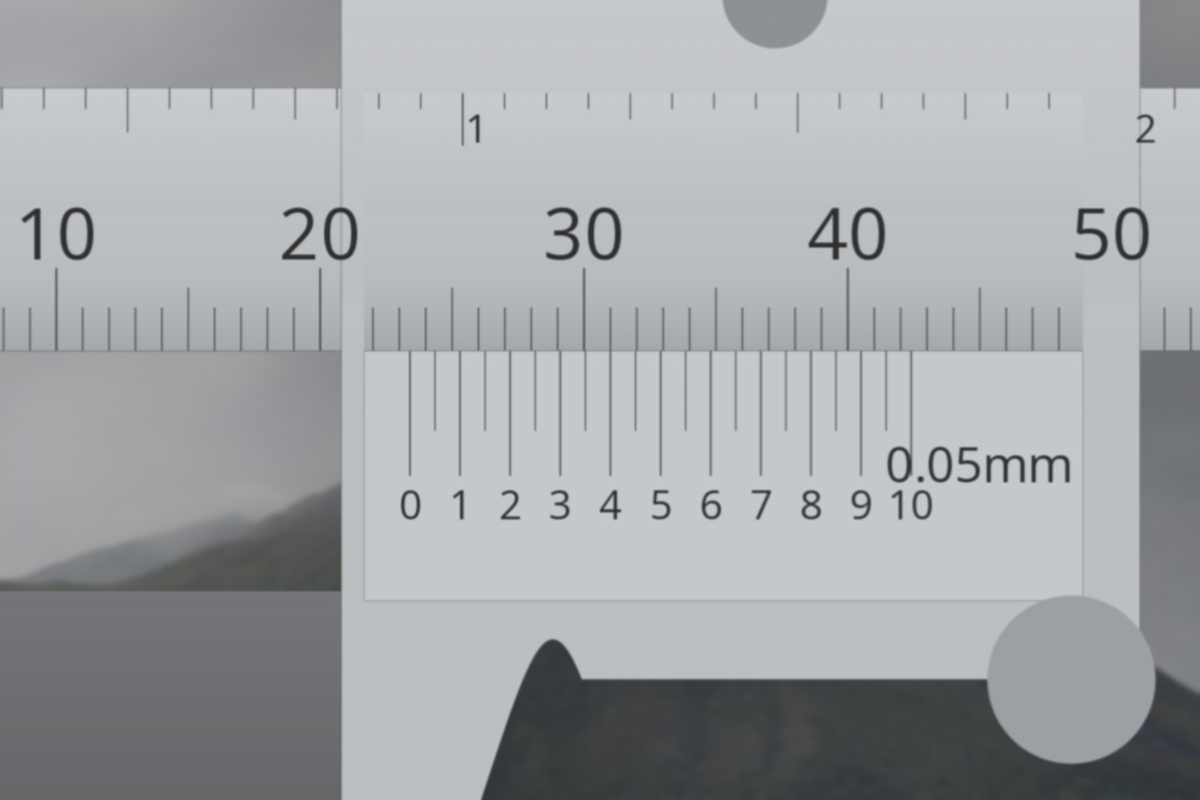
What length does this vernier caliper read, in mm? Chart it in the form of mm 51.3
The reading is mm 23.4
